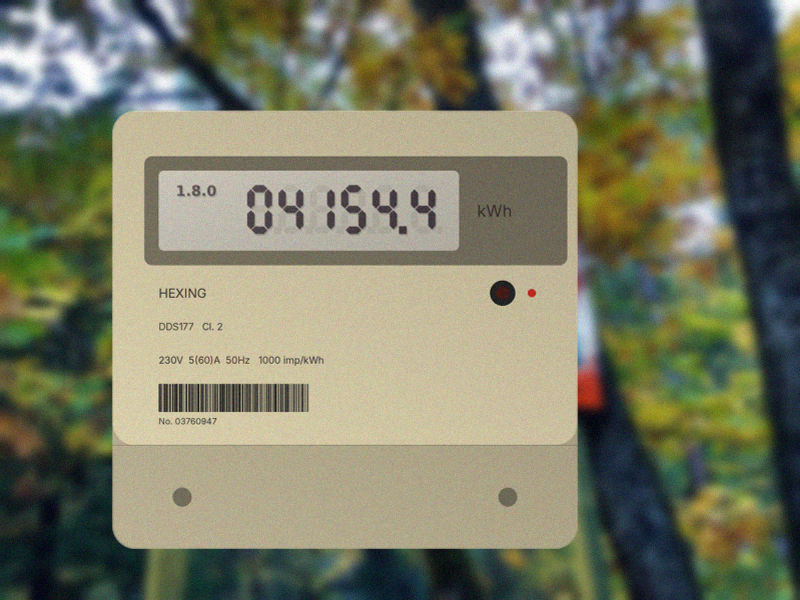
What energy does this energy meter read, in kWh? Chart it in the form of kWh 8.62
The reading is kWh 4154.4
